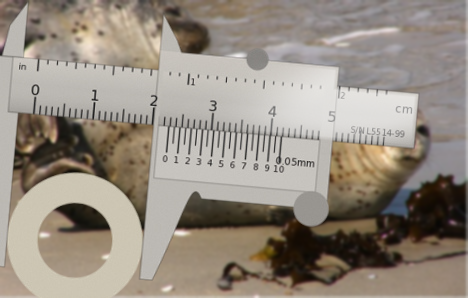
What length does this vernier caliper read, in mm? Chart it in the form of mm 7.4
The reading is mm 22.8
